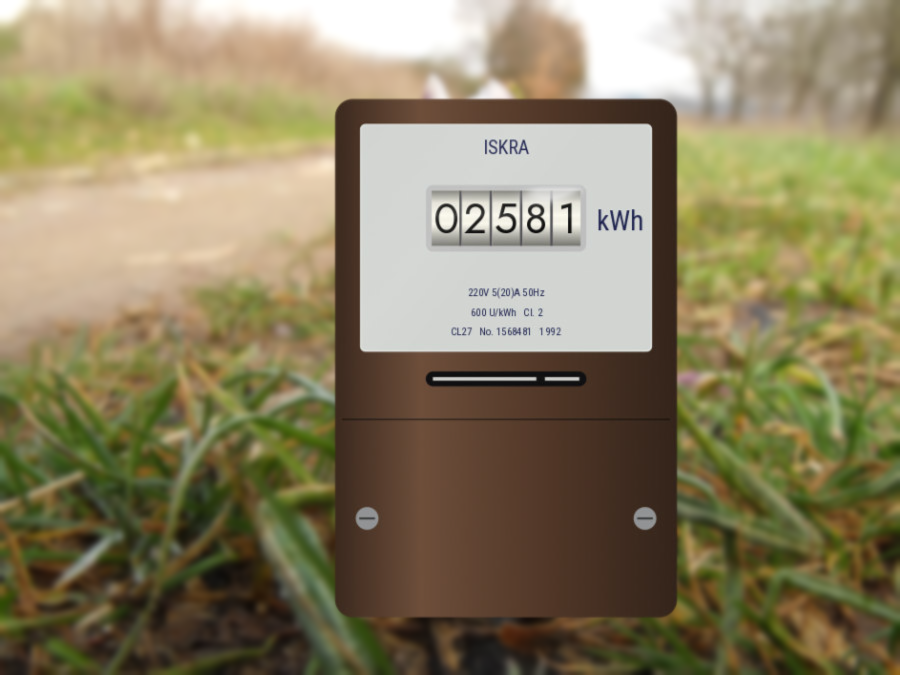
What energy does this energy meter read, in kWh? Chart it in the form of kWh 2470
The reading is kWh 2581
